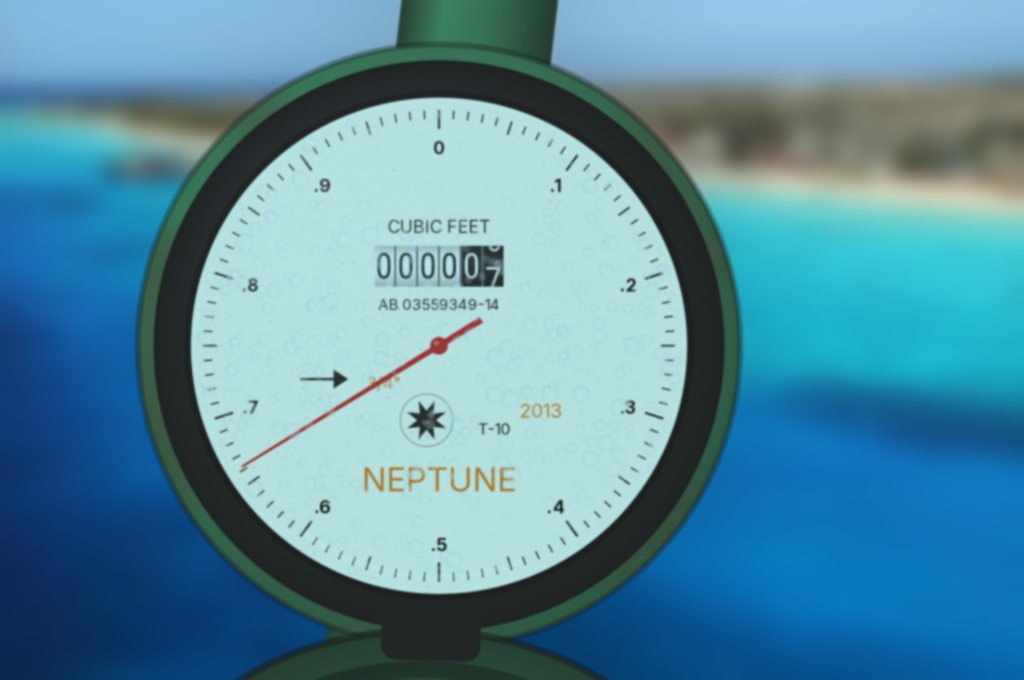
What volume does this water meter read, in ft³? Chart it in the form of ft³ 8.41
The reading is ft³ 6.66
